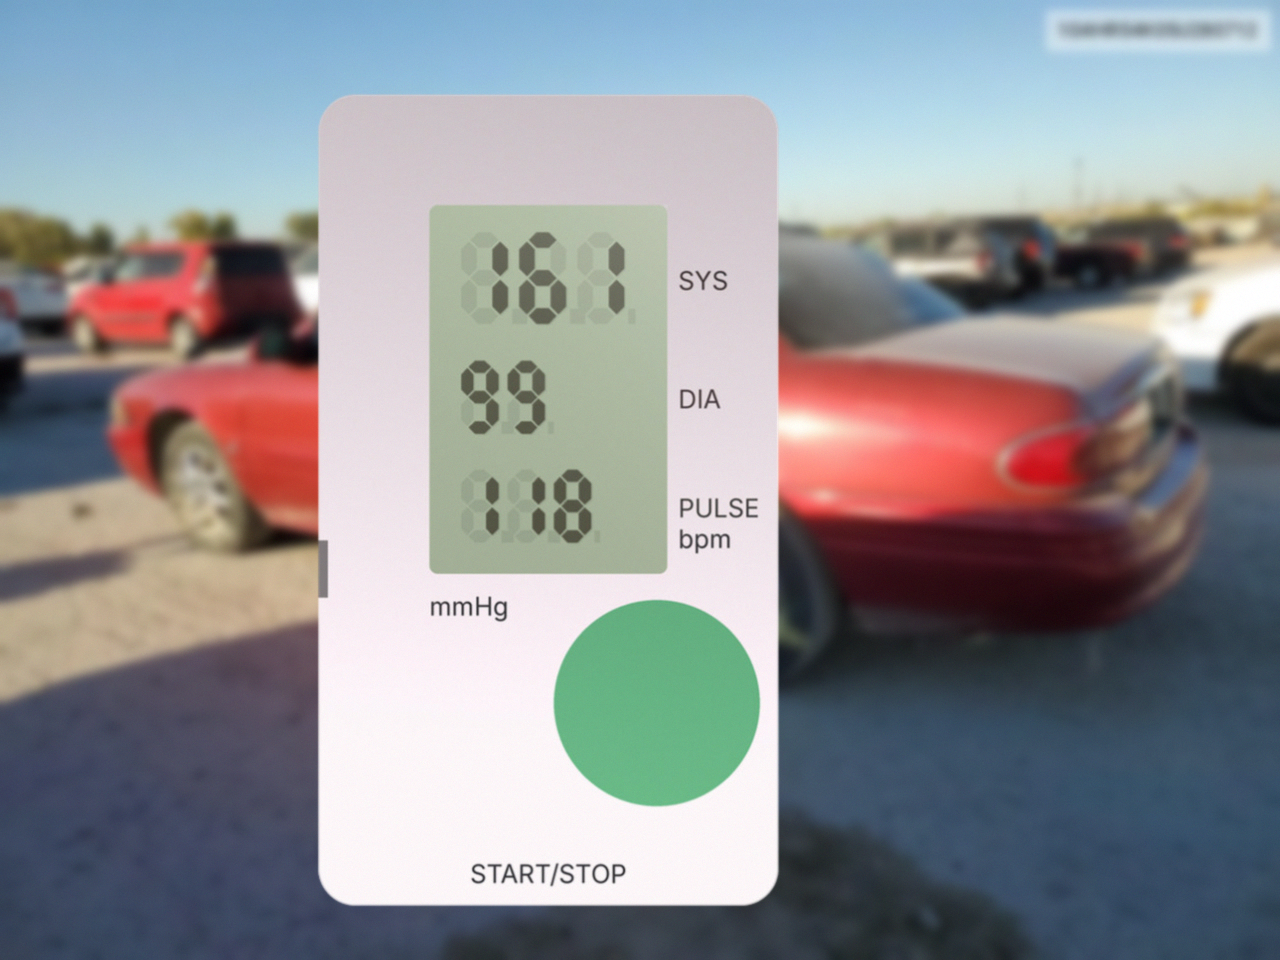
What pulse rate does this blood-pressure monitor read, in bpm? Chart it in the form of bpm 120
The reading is bpm 118
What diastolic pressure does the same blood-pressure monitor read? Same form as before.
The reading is mmHg 99
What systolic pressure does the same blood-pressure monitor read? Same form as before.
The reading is mmHg 161
